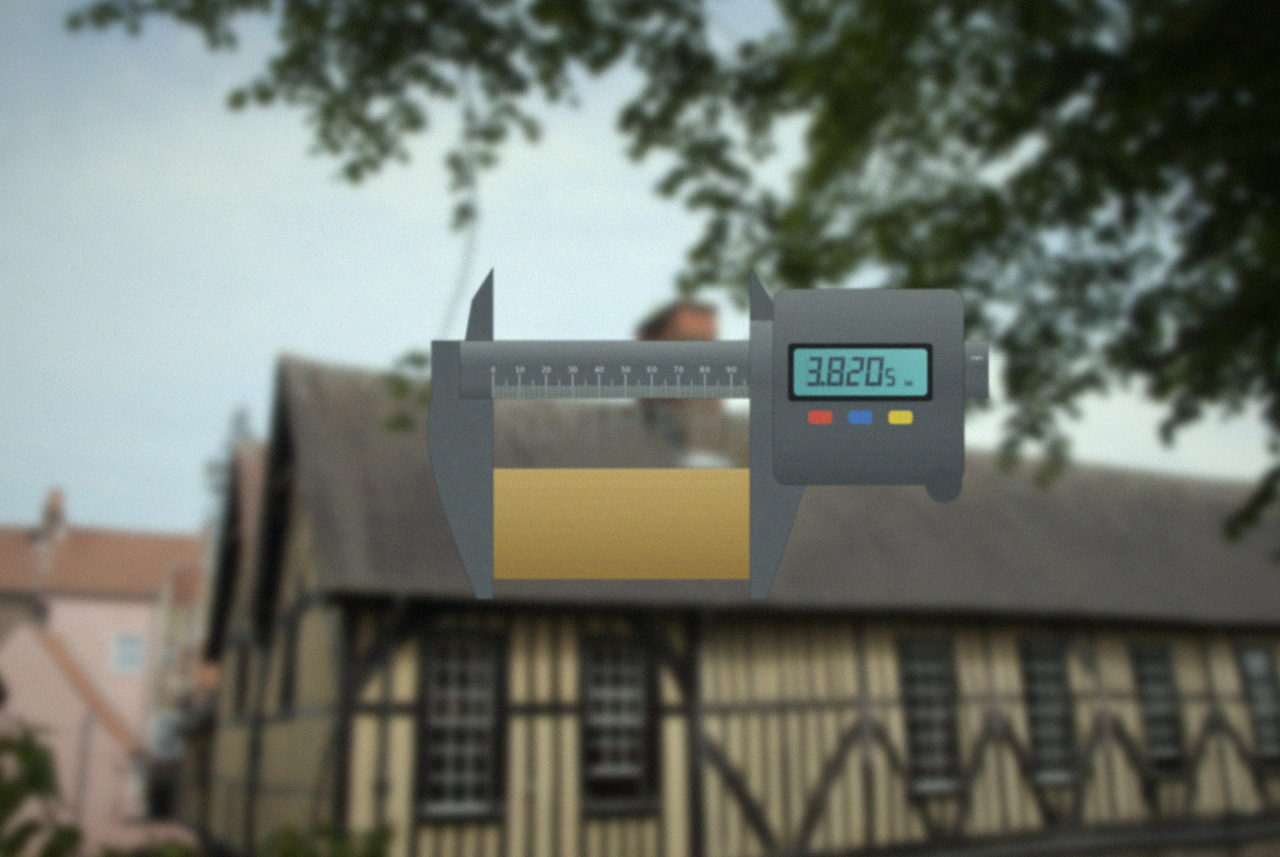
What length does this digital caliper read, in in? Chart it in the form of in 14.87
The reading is in 3.8205
